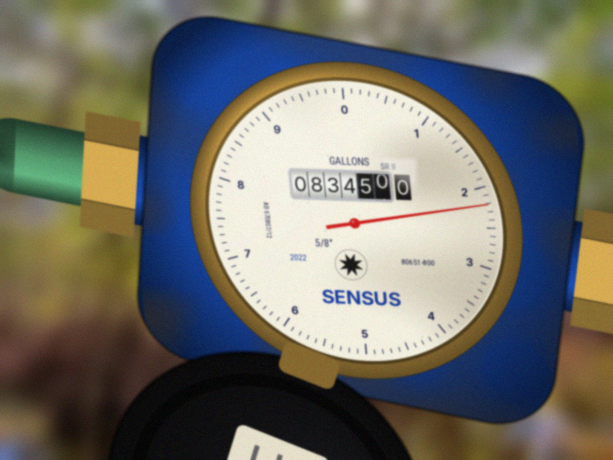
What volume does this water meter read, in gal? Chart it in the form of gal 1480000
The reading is gal 834502.2
